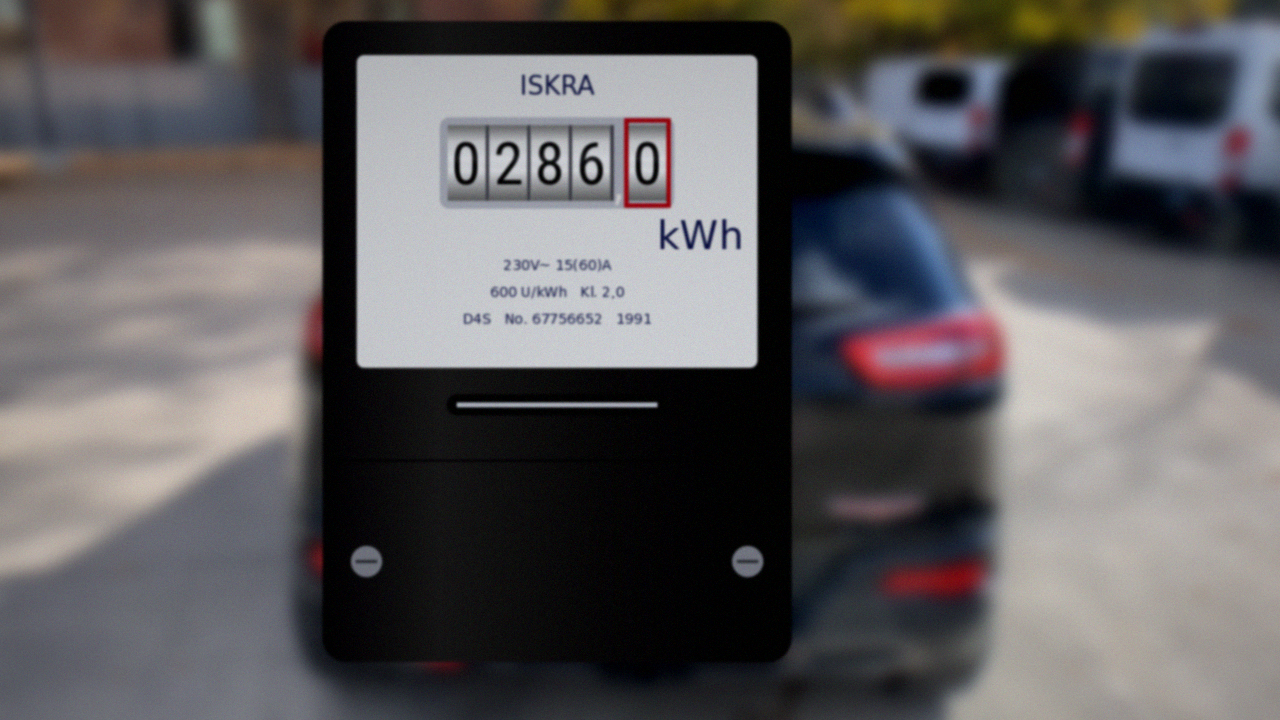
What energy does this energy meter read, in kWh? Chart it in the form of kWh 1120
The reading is kWh 286.0
